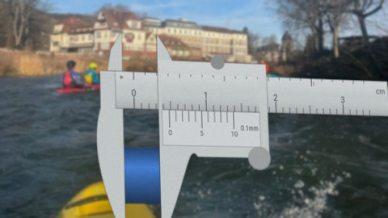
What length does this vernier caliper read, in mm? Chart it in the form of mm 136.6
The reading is mm 4.8
